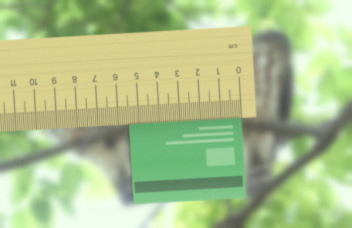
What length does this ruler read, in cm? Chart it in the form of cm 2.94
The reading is cm 5.5
